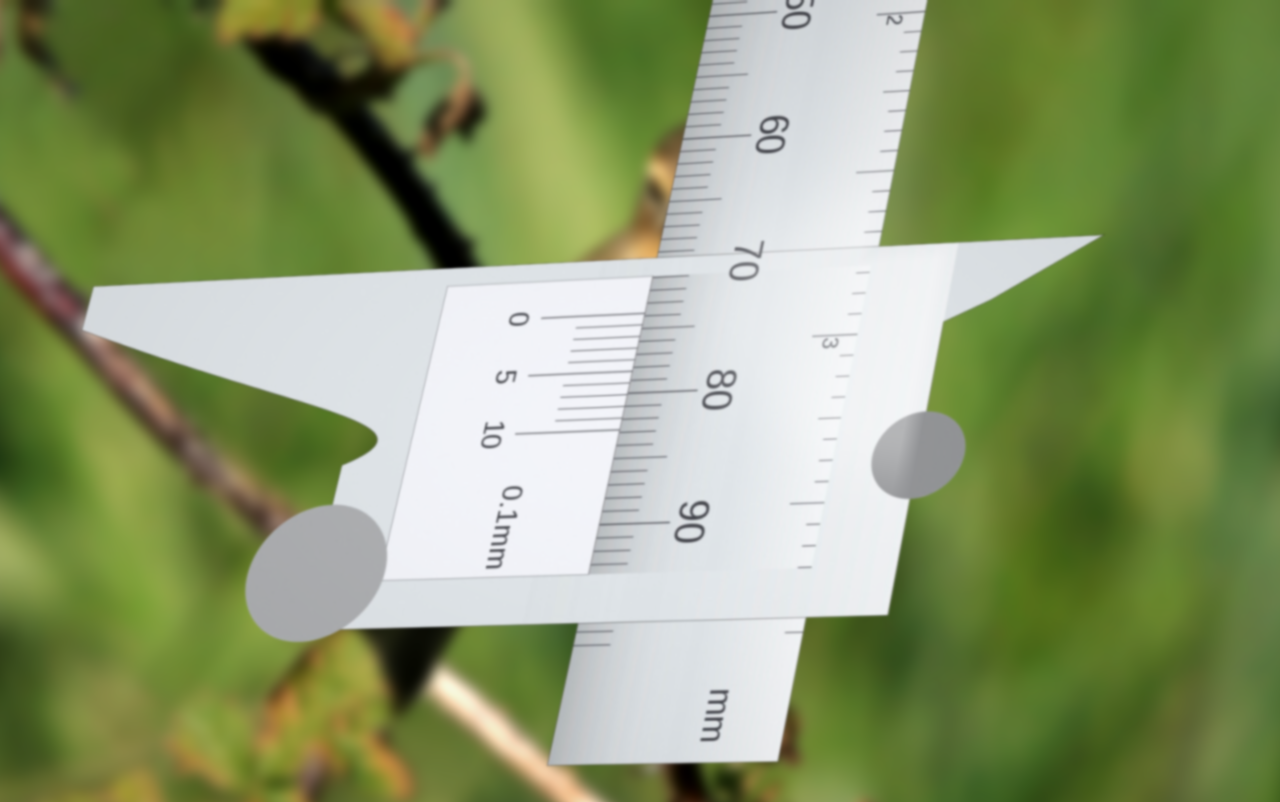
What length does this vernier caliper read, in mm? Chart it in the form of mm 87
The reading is mm 73.8
